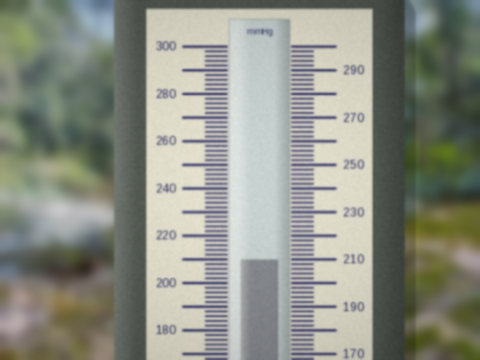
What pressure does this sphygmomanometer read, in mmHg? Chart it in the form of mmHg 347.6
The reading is mmHg 210
